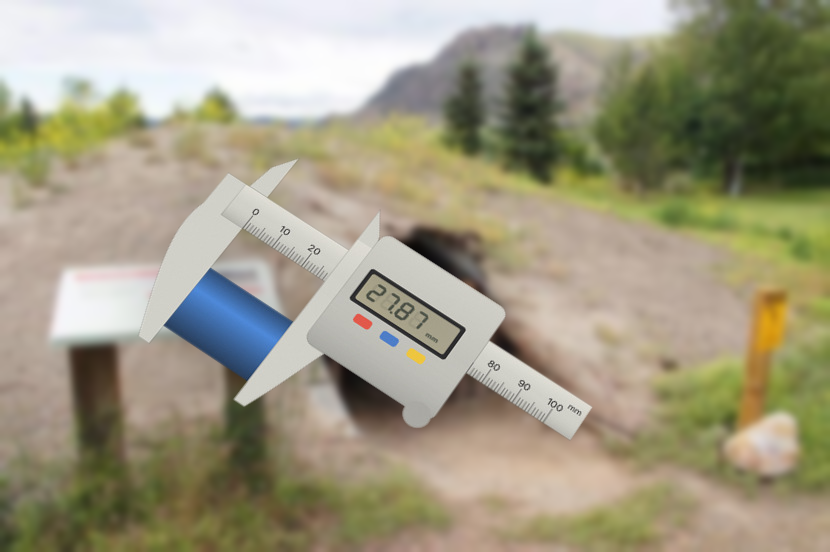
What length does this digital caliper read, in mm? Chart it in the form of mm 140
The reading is mm 27.87
